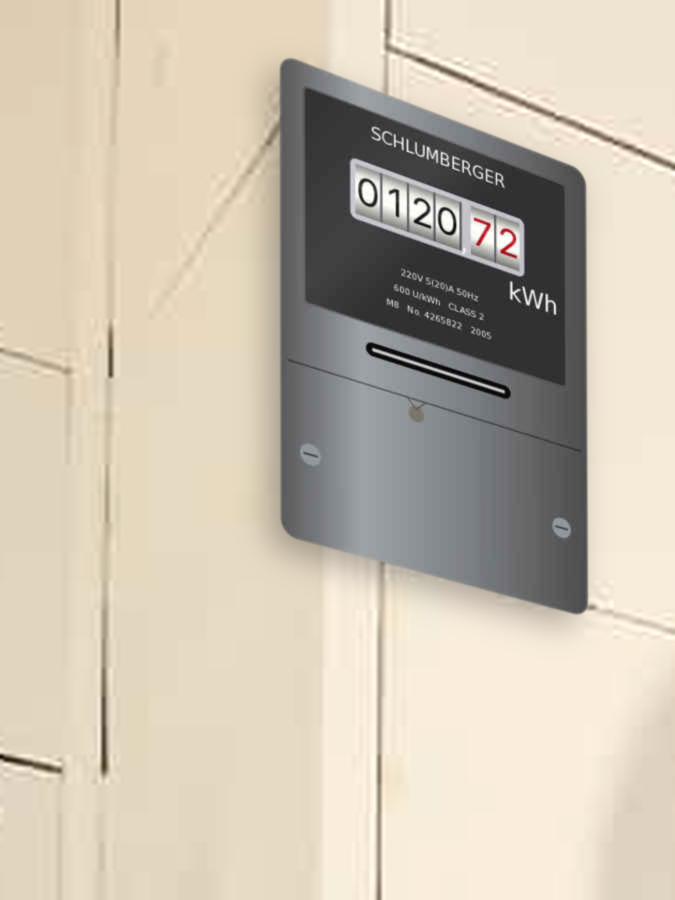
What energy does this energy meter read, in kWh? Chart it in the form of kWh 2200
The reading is kWh 120.72
